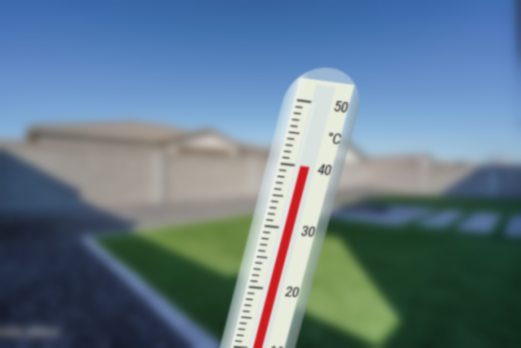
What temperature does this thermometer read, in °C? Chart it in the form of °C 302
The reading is °C 40
